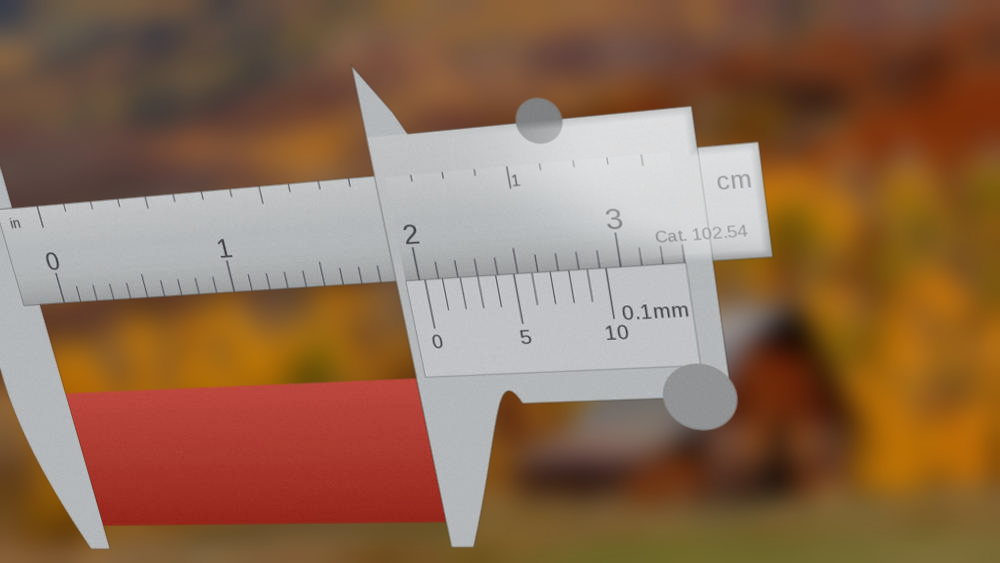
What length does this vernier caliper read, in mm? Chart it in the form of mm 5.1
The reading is mm 20.3
